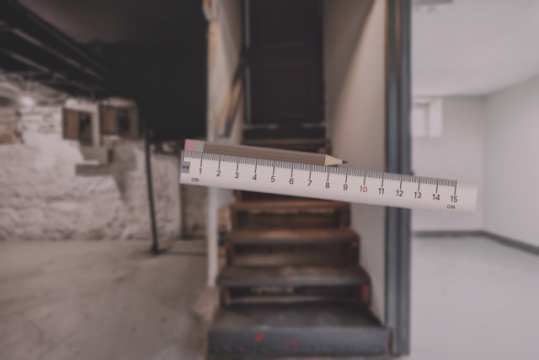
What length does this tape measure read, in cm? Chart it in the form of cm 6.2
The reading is cm 9
